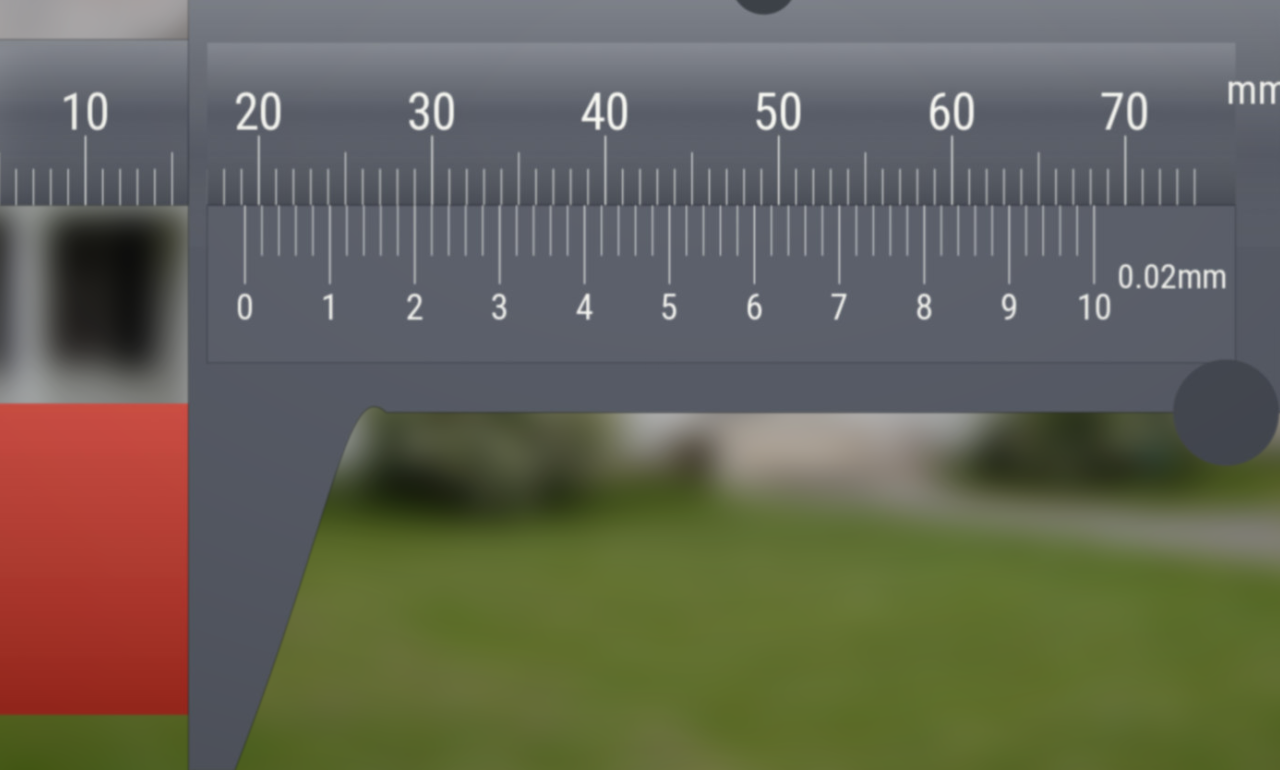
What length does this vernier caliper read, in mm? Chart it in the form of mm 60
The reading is mm 19.2
